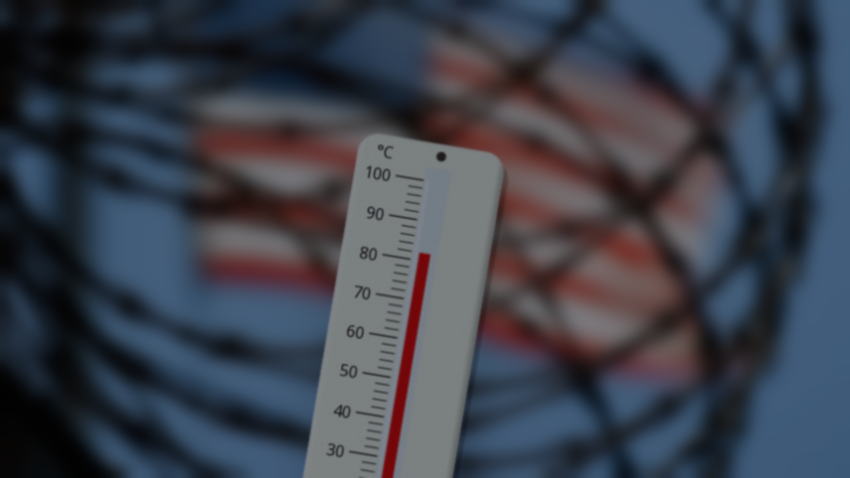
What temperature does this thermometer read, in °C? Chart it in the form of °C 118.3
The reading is °C 82
